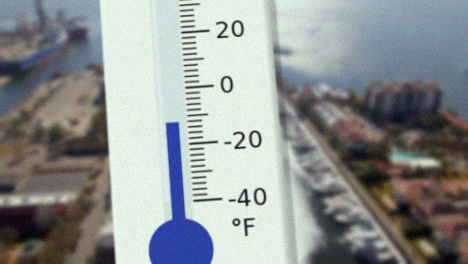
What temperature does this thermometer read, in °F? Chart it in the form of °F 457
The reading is °F -12
